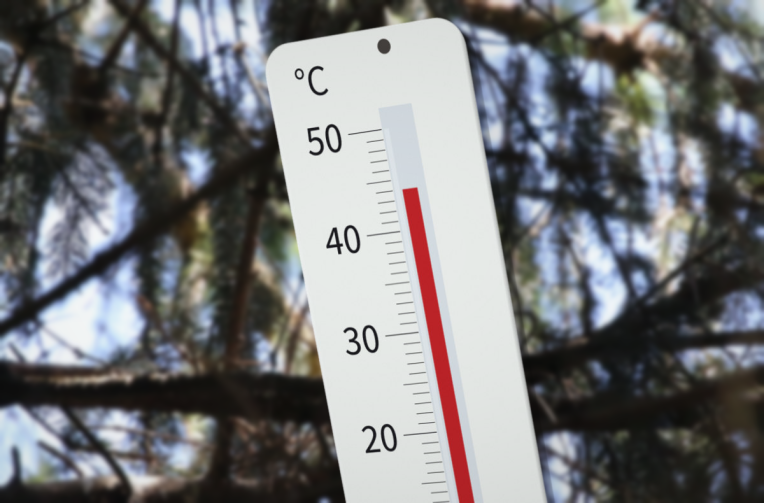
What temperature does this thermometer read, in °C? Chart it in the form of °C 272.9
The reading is °C 44
